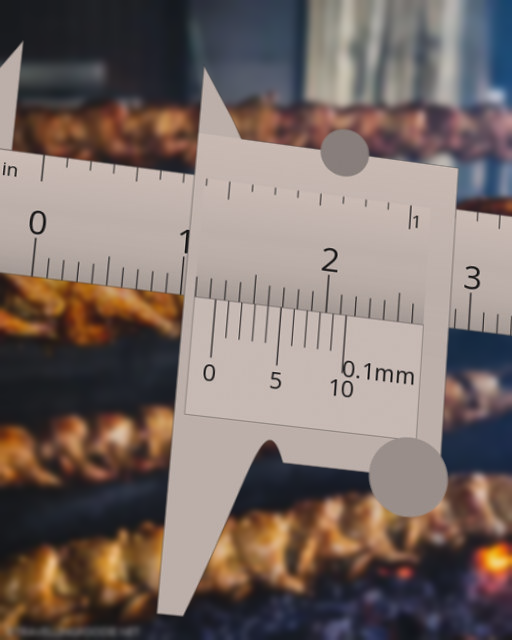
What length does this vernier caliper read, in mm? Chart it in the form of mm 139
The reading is mm 12.4
